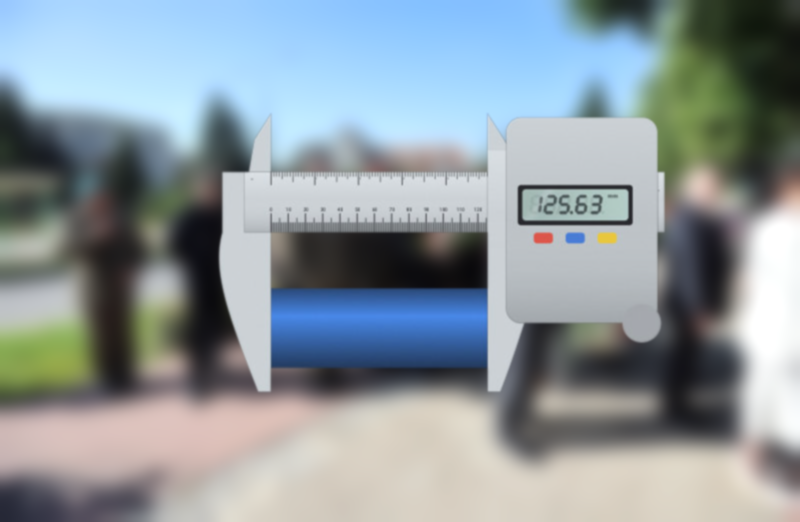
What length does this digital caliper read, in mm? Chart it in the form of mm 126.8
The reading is mm 125.63
